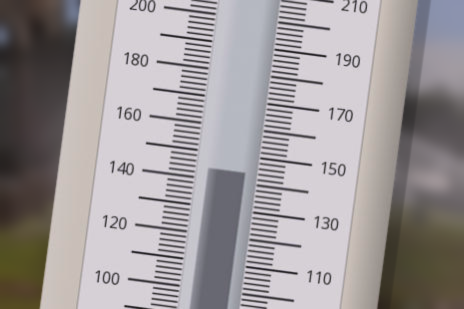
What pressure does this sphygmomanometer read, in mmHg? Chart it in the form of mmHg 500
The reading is mmHg 144
